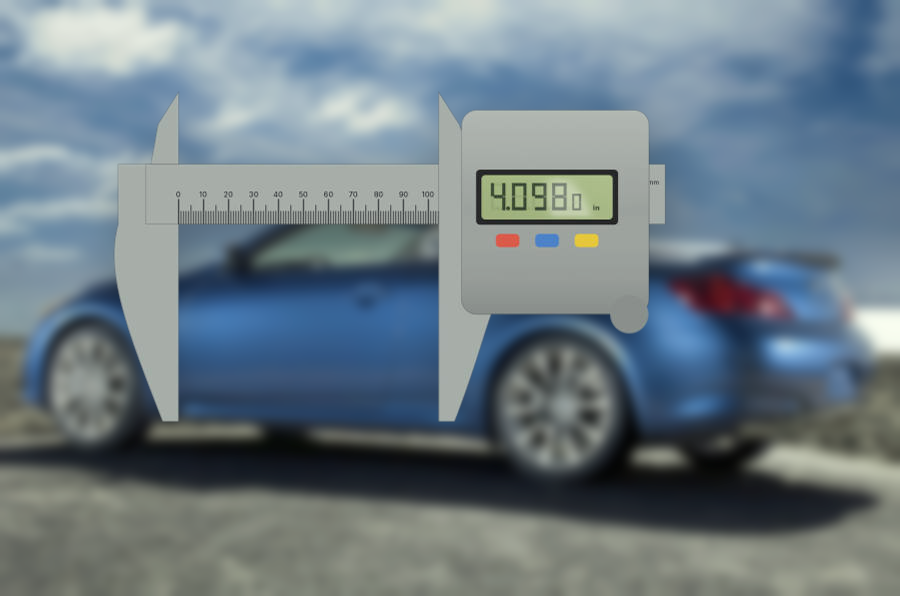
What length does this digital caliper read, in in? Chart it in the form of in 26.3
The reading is in 4.0980
